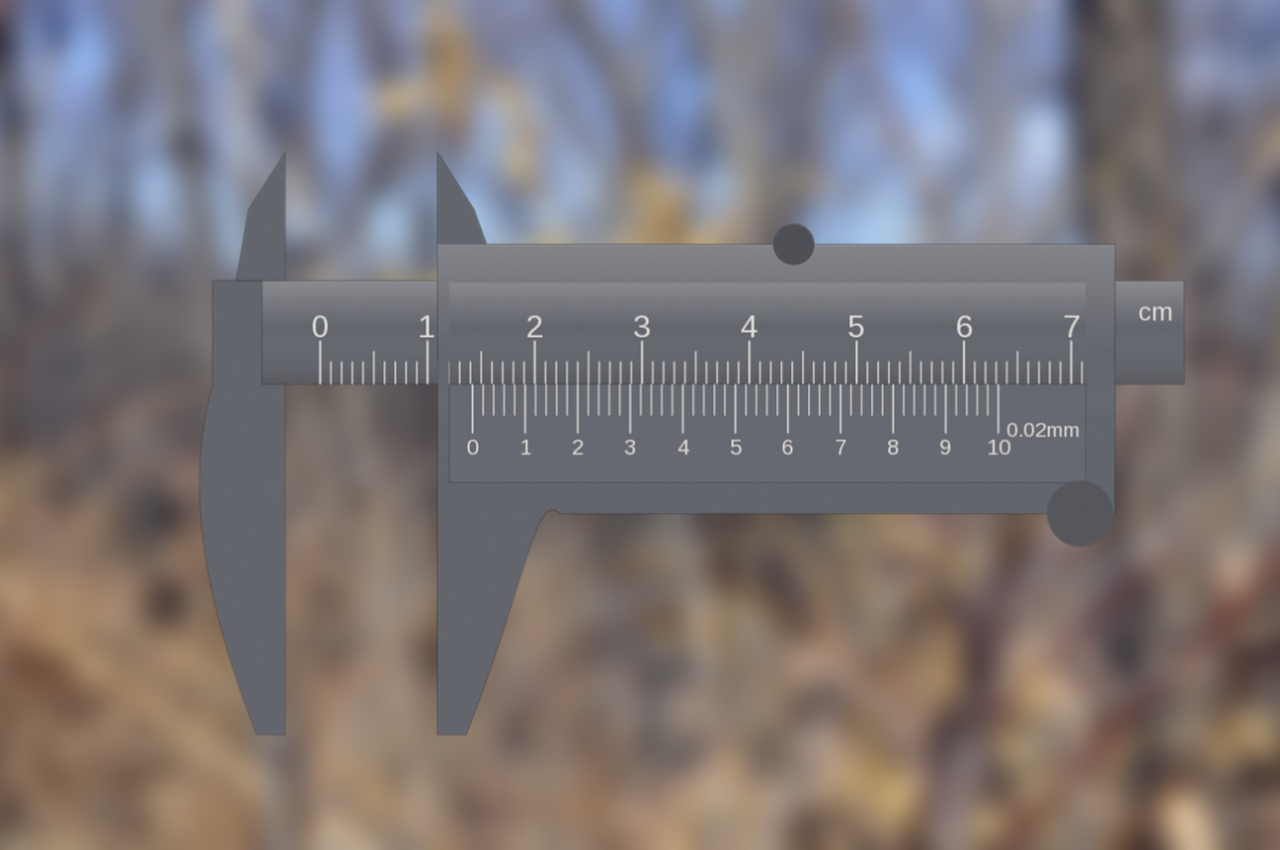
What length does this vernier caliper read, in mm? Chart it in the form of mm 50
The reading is mm 14.2
